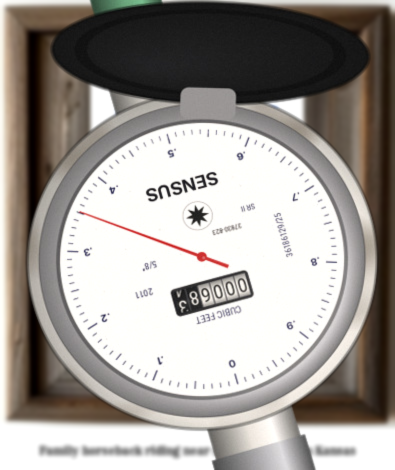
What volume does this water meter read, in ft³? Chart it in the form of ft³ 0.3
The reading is ft³ 683.35
